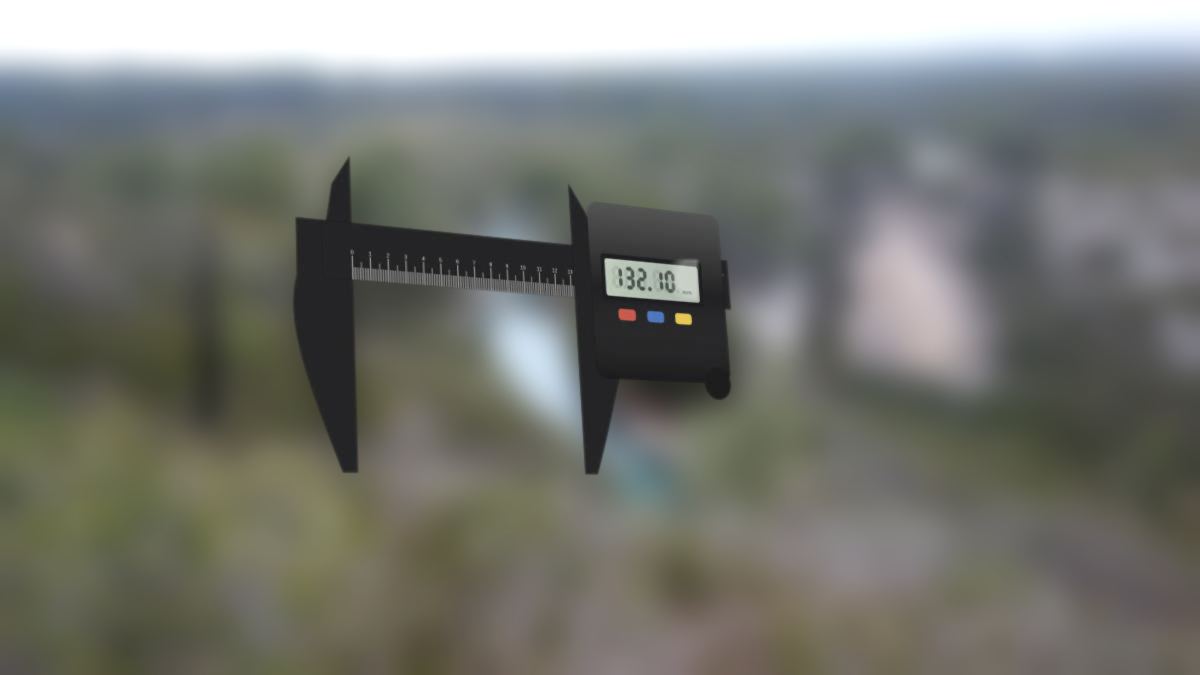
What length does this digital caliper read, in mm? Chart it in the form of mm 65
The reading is mm 132.10
